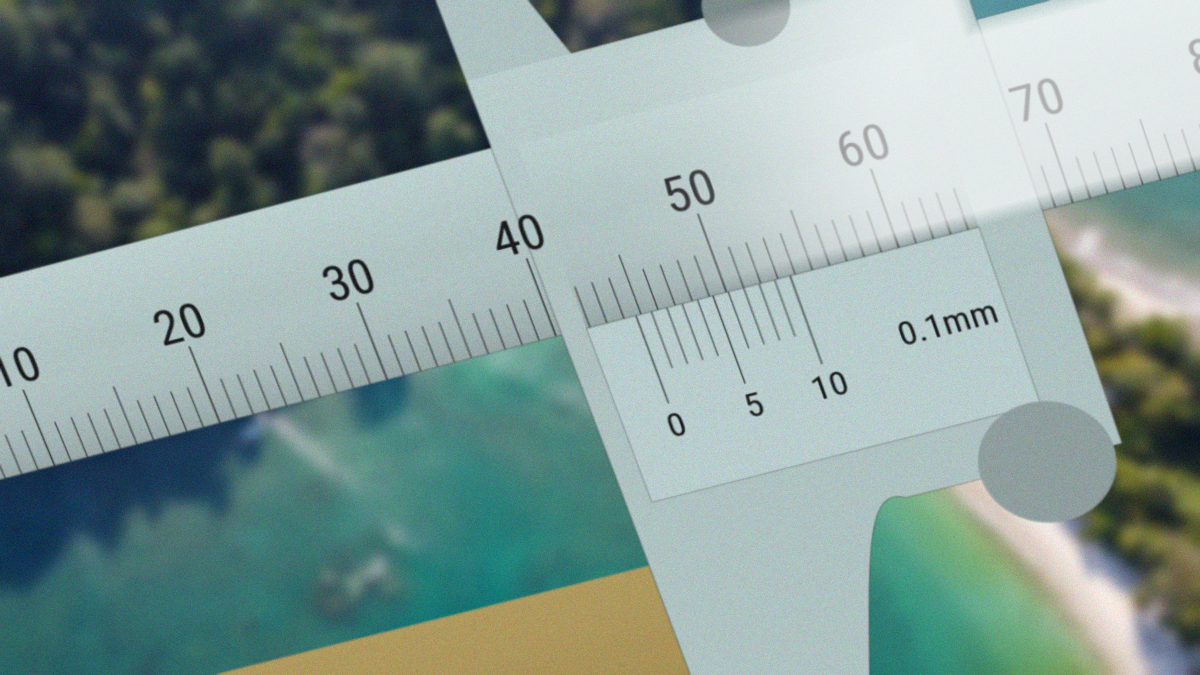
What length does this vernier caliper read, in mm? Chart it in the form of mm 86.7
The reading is mm 44.7
